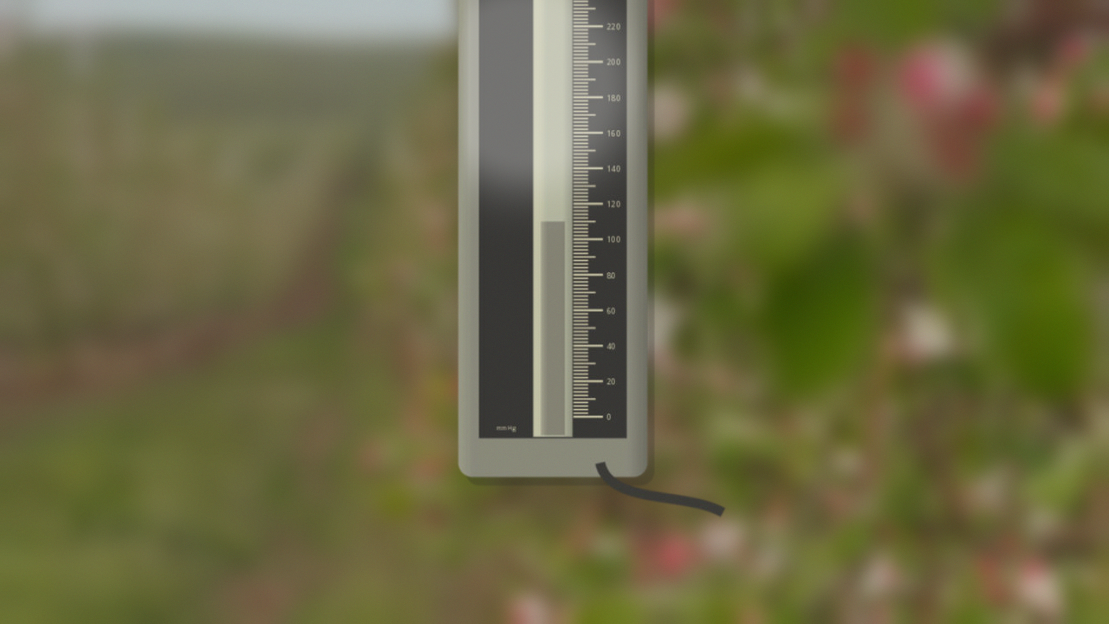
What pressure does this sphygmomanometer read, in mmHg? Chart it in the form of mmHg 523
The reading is mmHg 110
